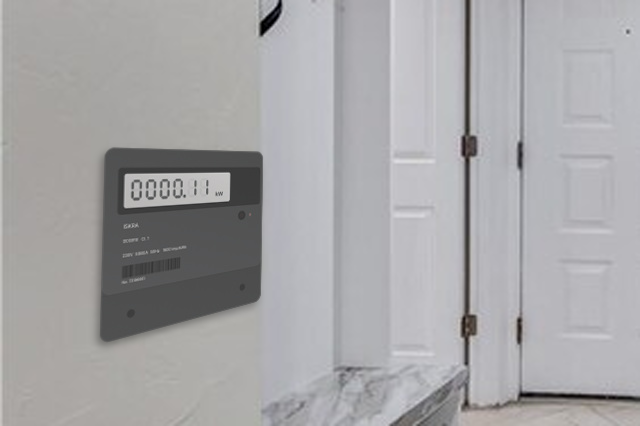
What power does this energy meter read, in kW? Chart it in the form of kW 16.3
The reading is kW 0.11
